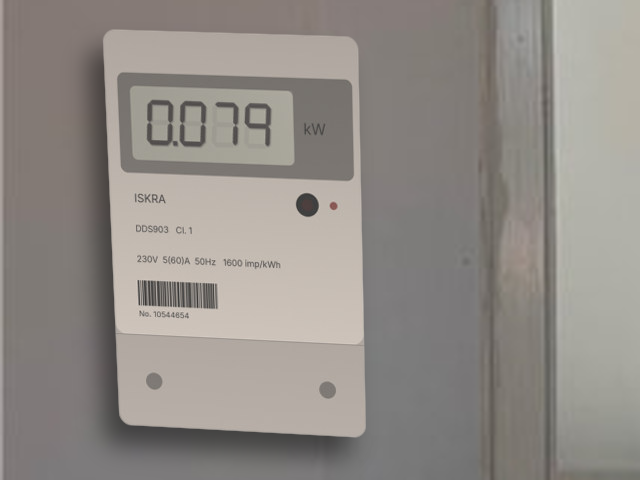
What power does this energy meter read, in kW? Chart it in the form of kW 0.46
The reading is kW 0.079
